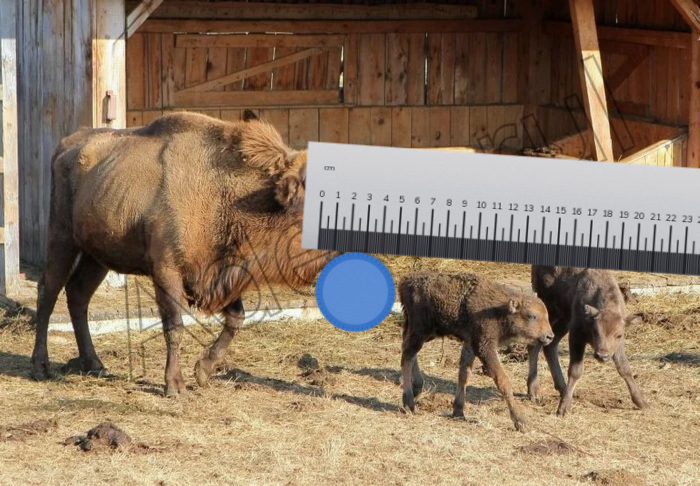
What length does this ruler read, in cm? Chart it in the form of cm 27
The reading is cm 5
